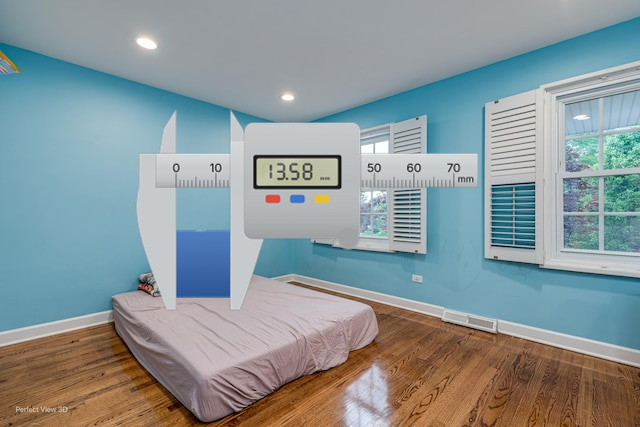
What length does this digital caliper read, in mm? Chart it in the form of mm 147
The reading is mm 13.58
